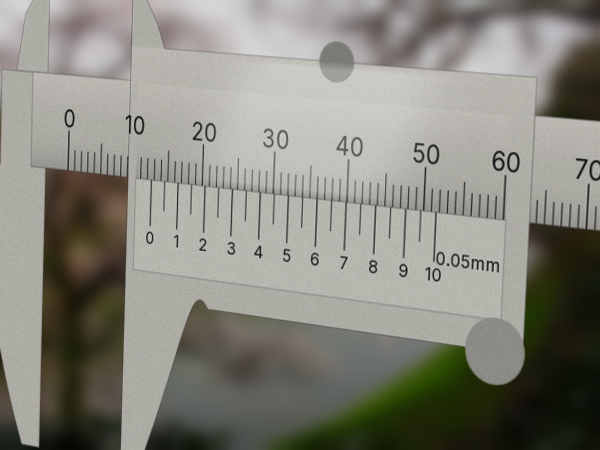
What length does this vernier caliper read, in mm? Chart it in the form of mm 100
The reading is mm 12.6
